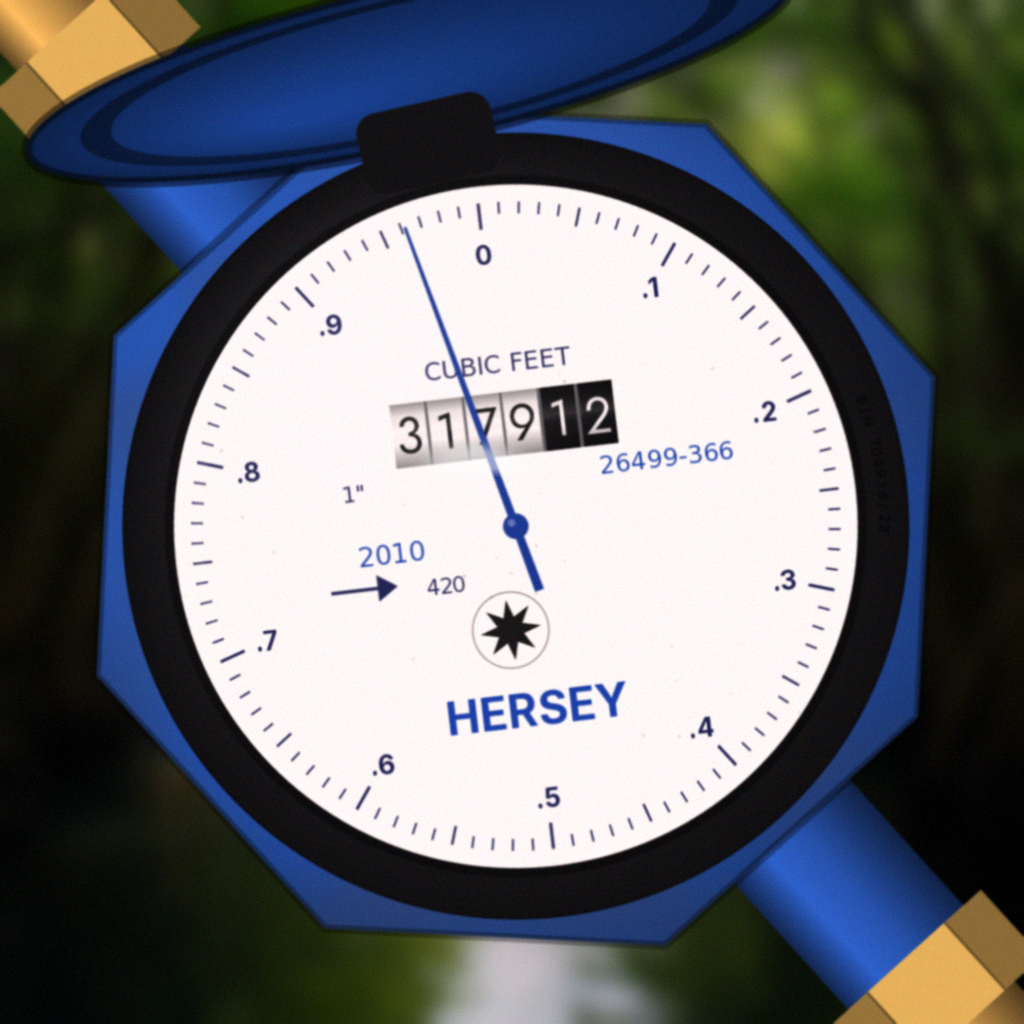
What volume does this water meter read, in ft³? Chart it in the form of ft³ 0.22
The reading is ft³ 317911.96
